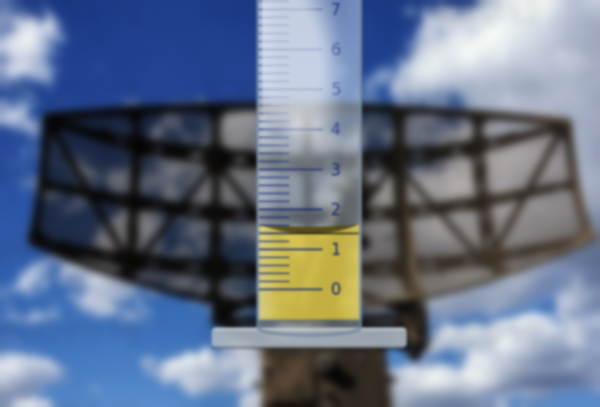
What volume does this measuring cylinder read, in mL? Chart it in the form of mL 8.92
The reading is mL 1.4
